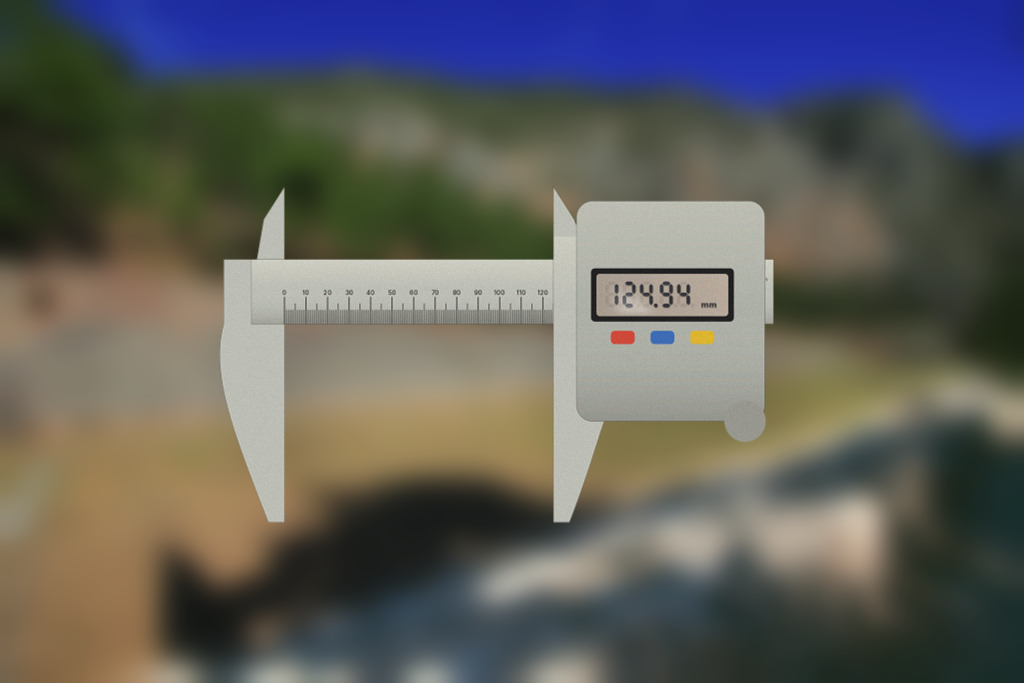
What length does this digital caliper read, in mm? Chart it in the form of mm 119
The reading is mm 124.94
